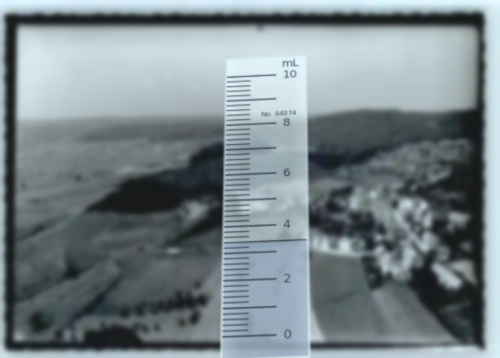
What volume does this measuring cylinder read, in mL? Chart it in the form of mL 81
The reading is mL 3.4
